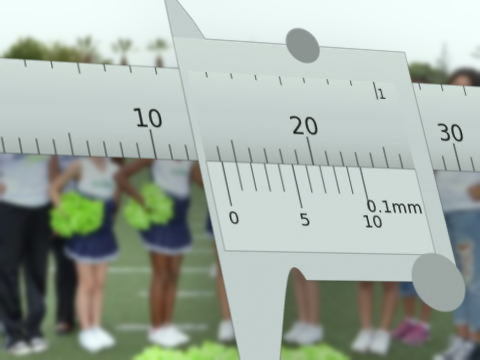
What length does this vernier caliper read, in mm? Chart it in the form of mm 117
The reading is mm 14.1
